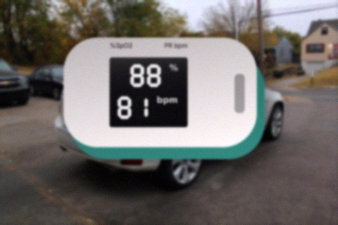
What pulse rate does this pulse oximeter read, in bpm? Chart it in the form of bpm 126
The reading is bpm 81
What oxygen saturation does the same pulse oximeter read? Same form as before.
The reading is % 88
